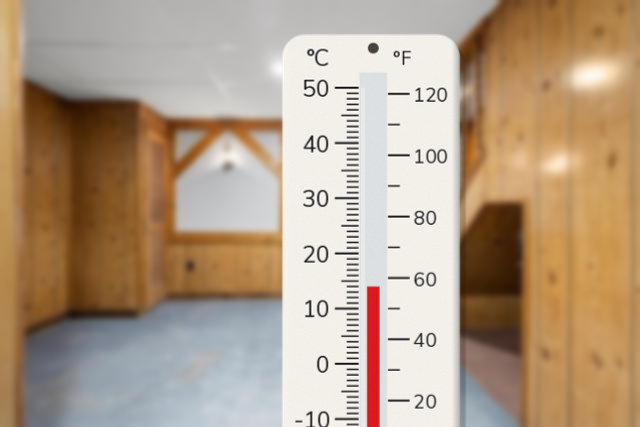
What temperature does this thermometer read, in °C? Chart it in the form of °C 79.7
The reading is °C 14
